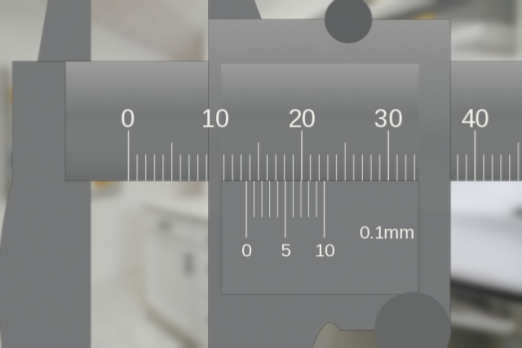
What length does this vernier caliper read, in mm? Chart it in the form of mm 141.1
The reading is mm 13.6
